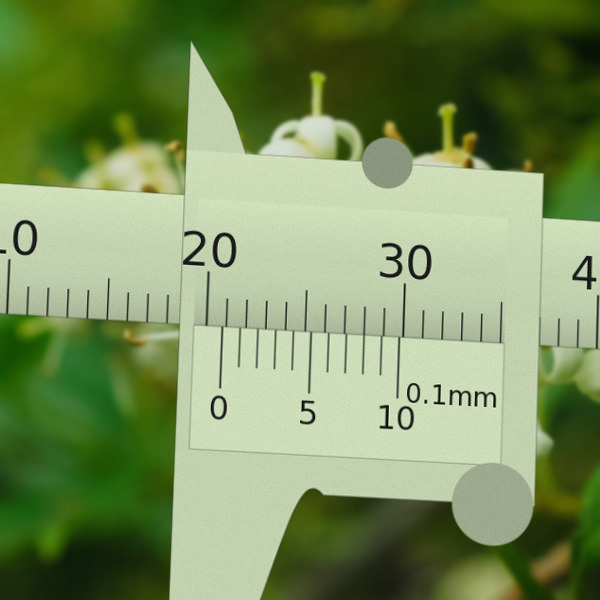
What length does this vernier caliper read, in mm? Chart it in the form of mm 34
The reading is mm 20.8
